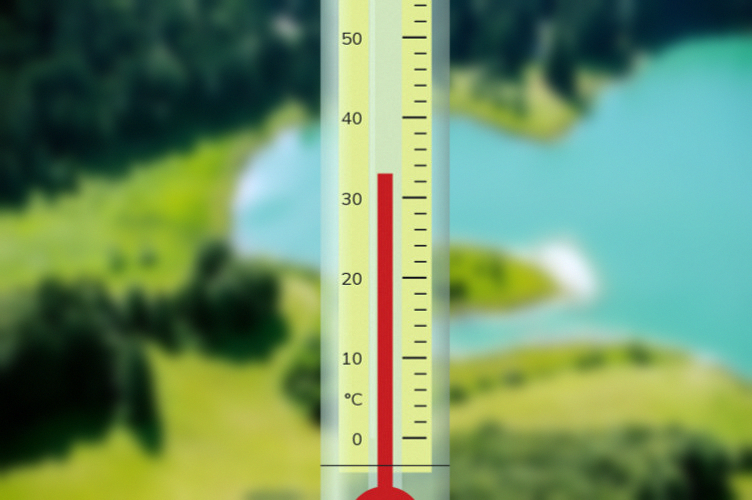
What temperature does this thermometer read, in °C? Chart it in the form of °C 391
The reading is °C 33
